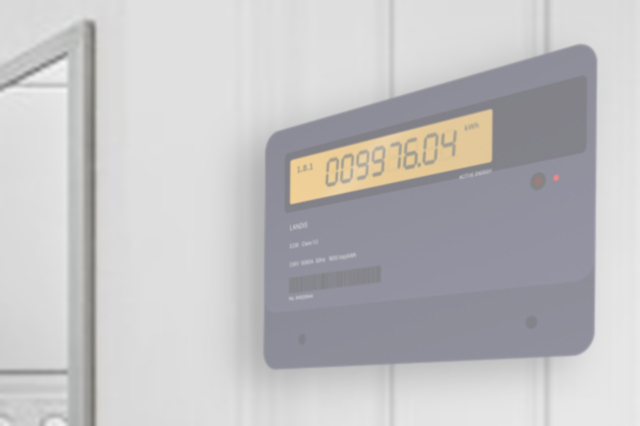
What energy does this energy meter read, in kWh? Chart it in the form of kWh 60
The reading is kWh 9976.04
